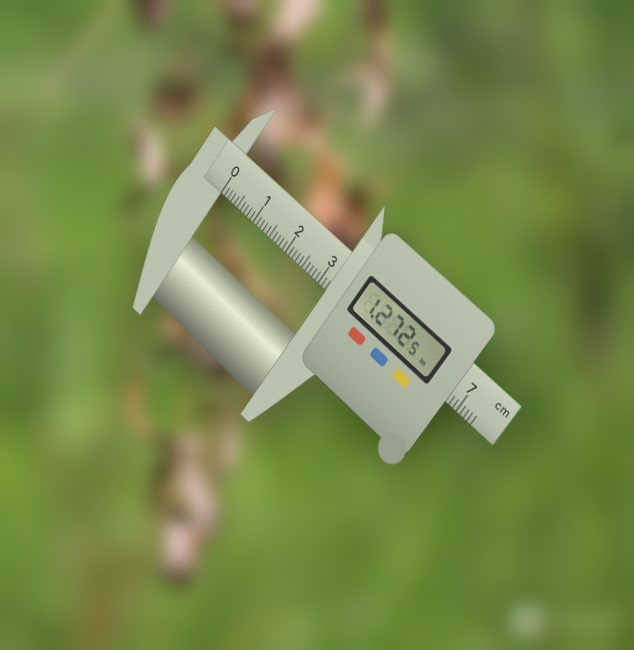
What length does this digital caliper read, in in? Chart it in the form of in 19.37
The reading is in 1.2725
